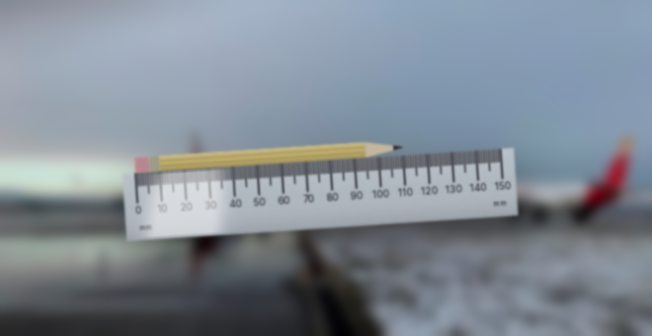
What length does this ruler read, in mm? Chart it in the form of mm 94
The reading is mm 110
